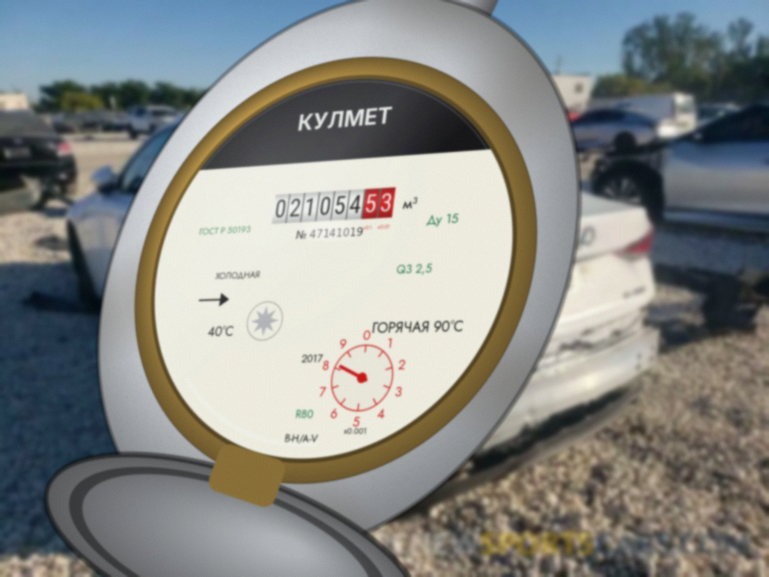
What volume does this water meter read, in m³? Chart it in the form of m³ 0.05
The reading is m³ 21054.538
